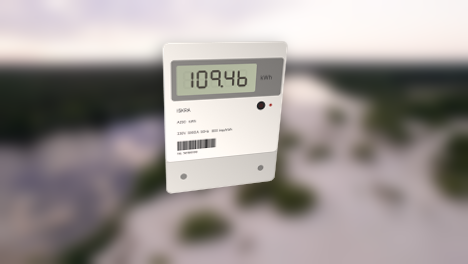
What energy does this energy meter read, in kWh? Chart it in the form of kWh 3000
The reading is kWh 109.46
